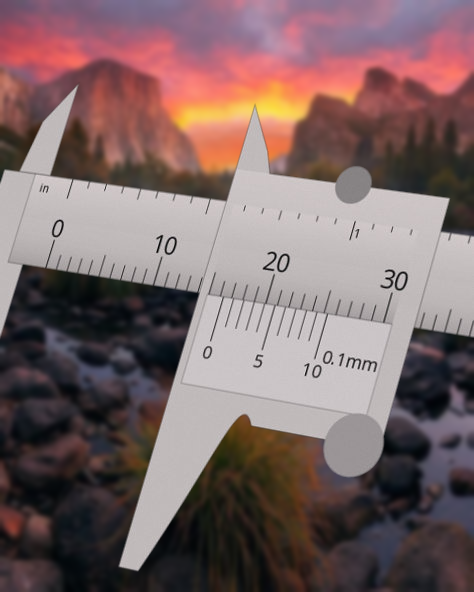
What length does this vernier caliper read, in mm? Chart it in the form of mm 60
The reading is mm 16.3
